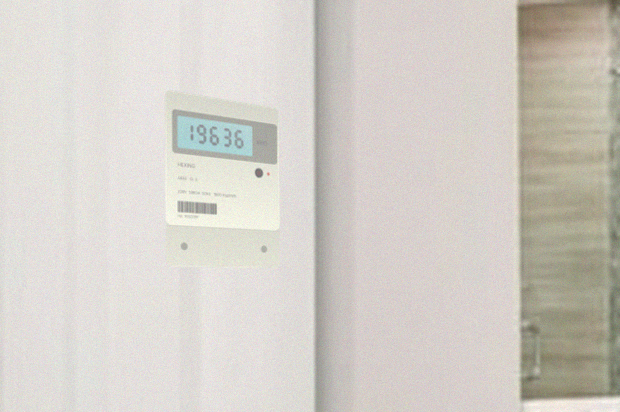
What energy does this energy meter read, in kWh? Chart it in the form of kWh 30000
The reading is kWh 19636
